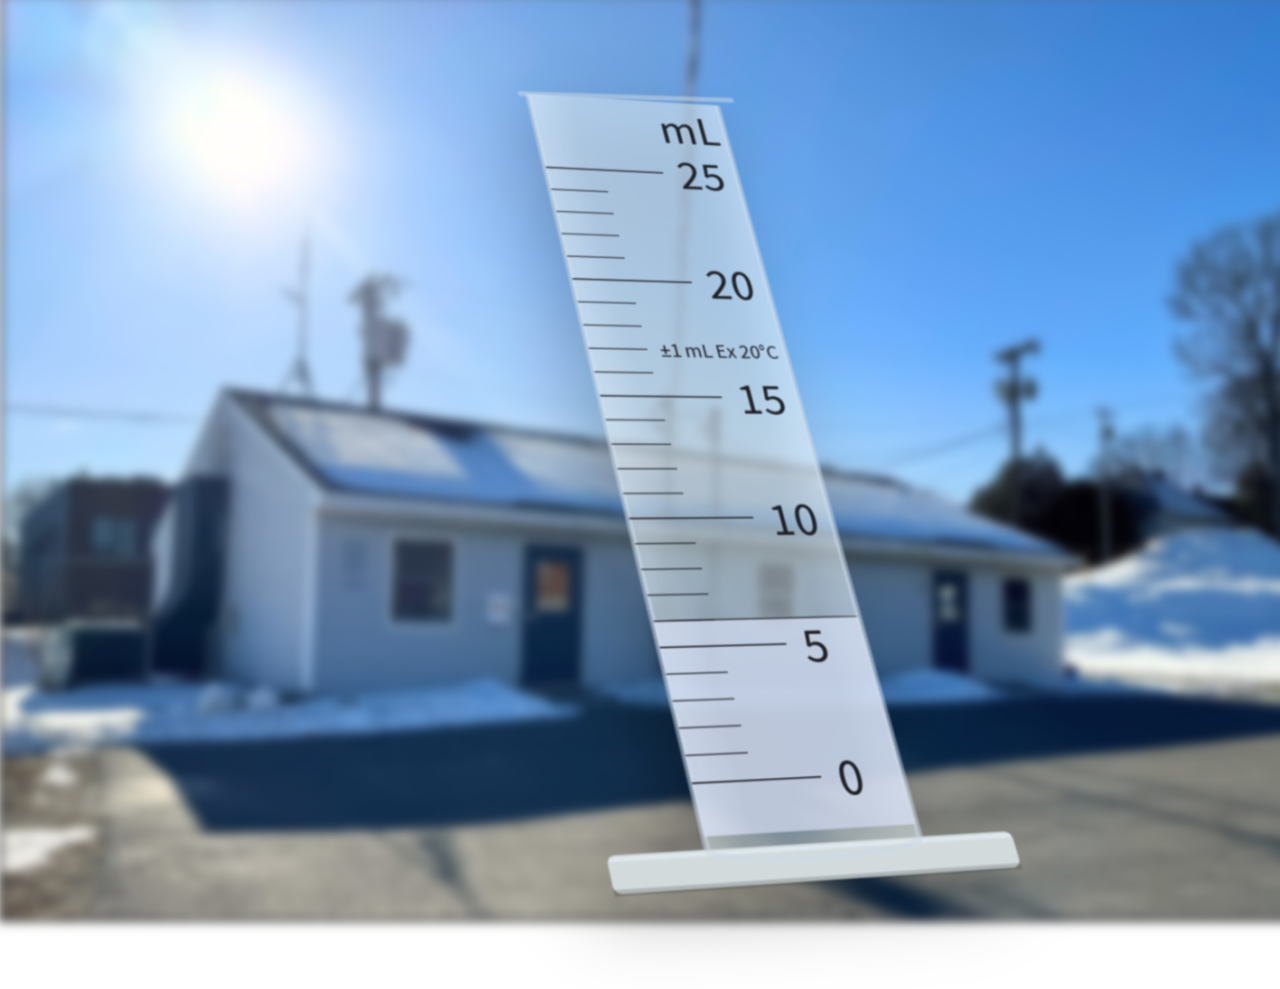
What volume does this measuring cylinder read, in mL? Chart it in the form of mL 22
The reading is mL 6
